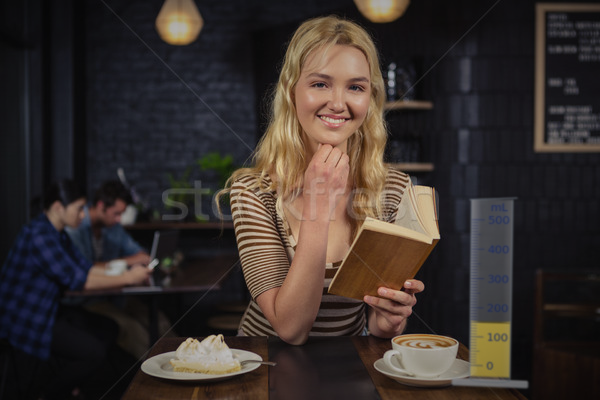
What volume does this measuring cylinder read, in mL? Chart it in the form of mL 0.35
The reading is mL 150
